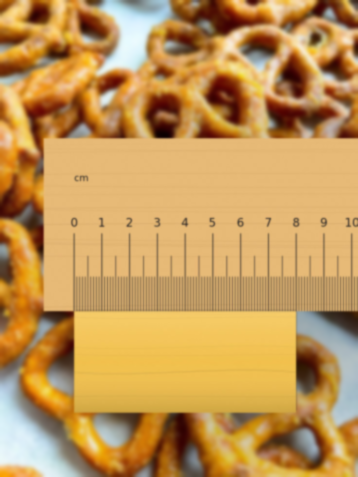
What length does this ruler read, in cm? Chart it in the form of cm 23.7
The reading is cm 8
